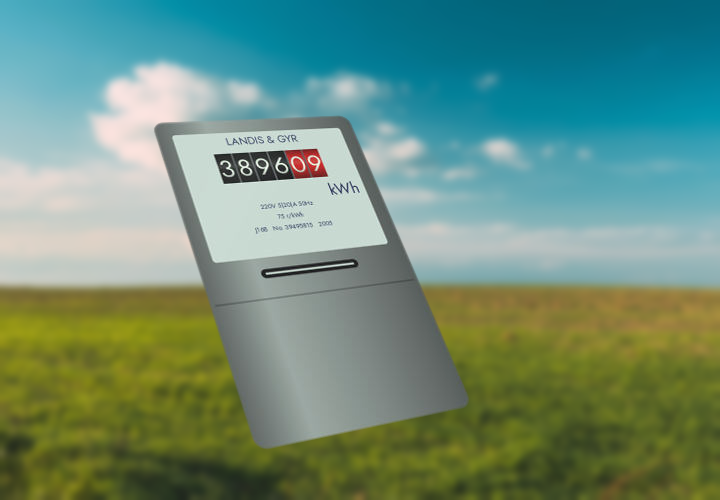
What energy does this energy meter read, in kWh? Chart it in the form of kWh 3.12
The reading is kWh 3896.09
